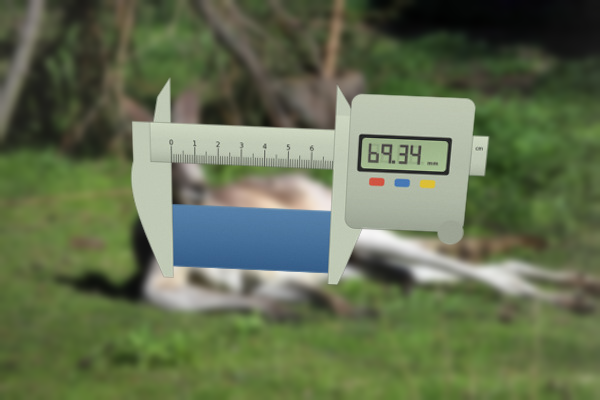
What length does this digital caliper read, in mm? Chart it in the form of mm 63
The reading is mm 69.34
